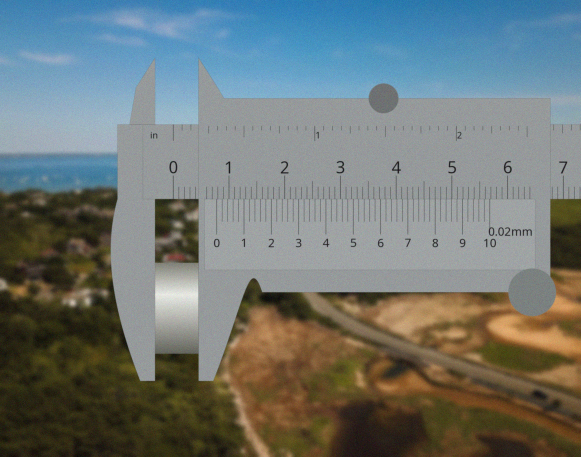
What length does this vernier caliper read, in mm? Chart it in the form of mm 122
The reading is mm 7.8
